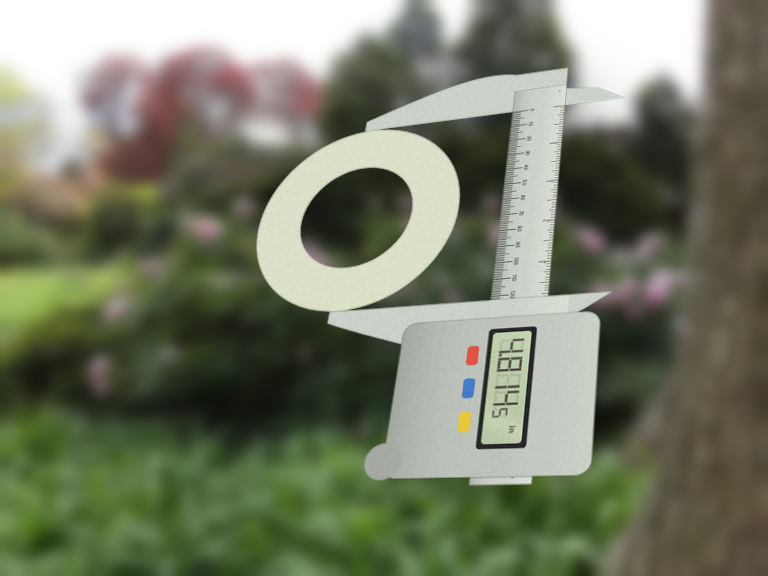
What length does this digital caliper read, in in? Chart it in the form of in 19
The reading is in 4.8145
